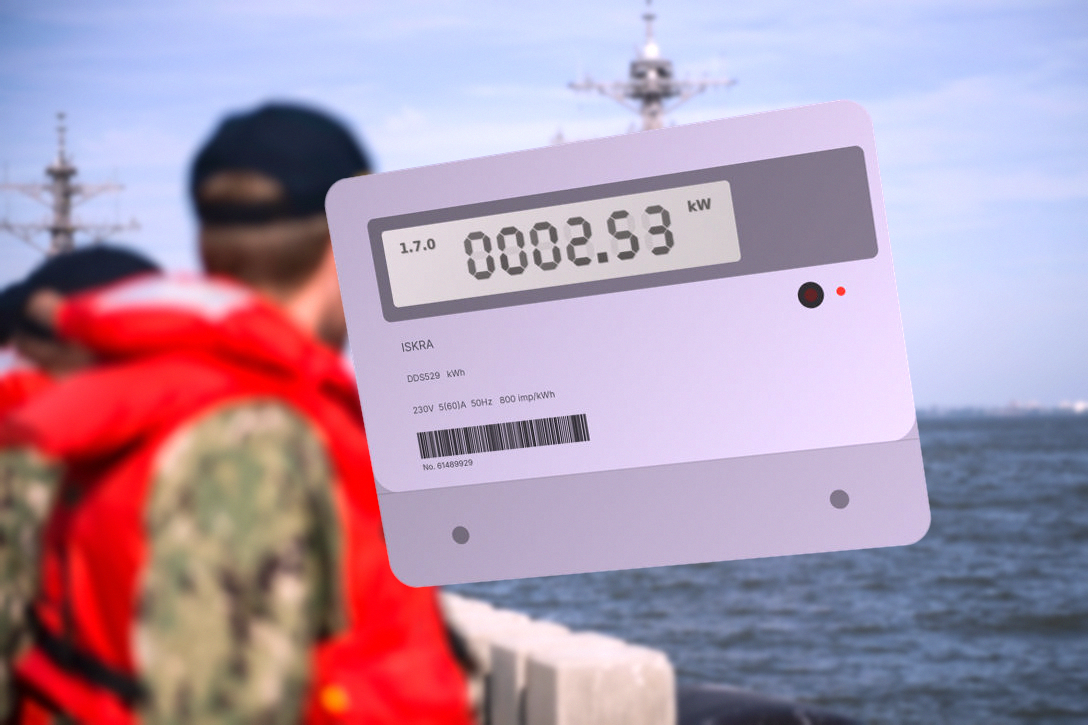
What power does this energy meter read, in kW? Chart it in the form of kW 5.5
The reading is kW 2.53
